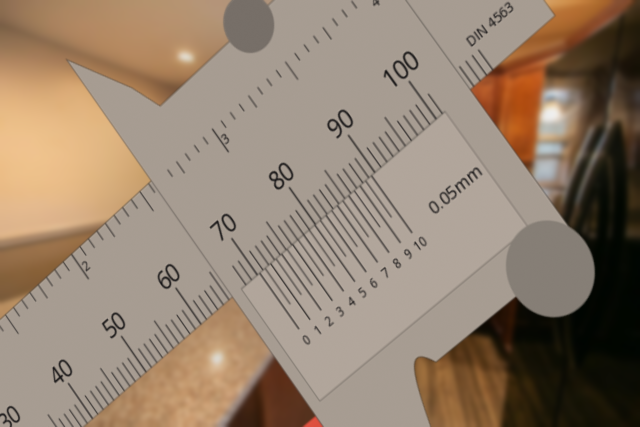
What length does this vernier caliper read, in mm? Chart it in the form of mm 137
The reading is mm 70.4
